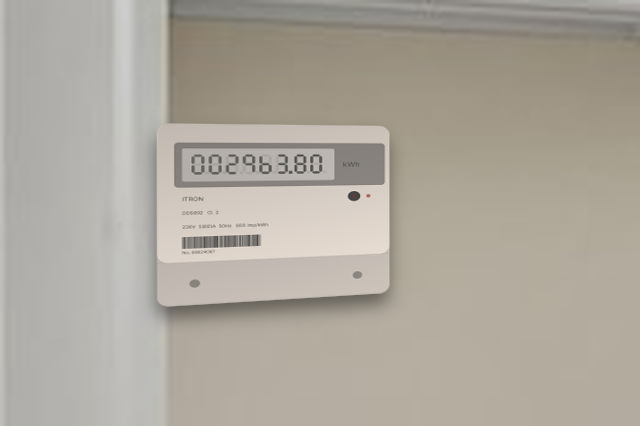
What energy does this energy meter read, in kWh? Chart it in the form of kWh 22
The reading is kWh 2963.80
